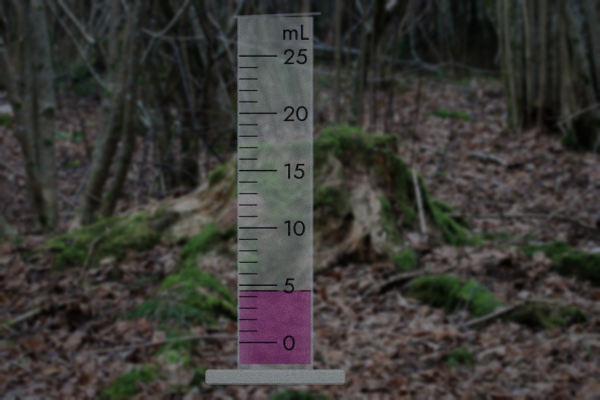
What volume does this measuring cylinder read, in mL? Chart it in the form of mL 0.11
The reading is mL 4.5
